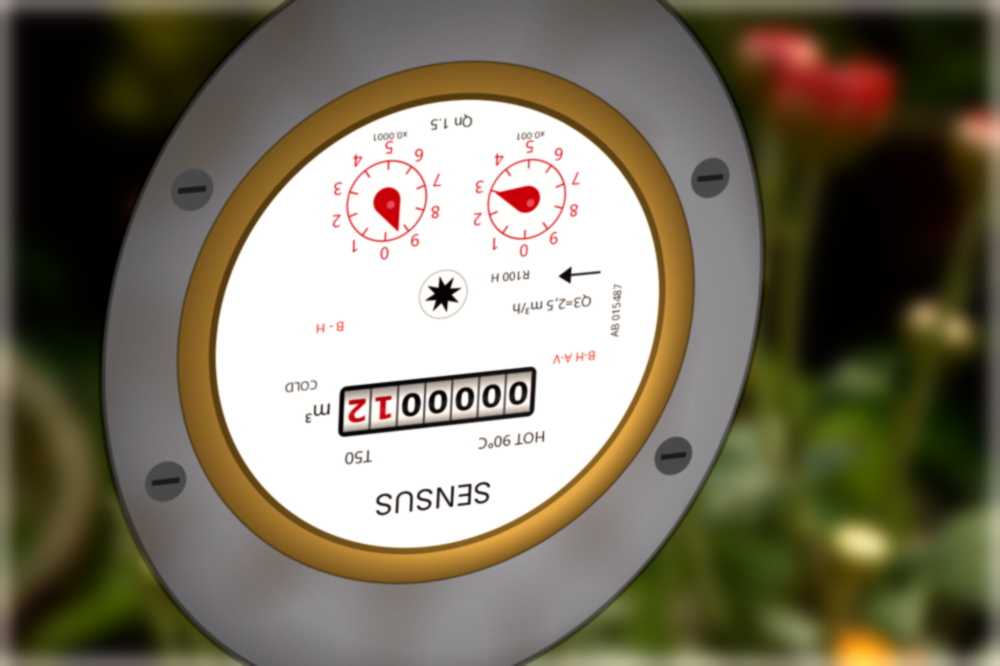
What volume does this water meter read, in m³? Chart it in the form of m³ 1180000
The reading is m³ 0.1229
